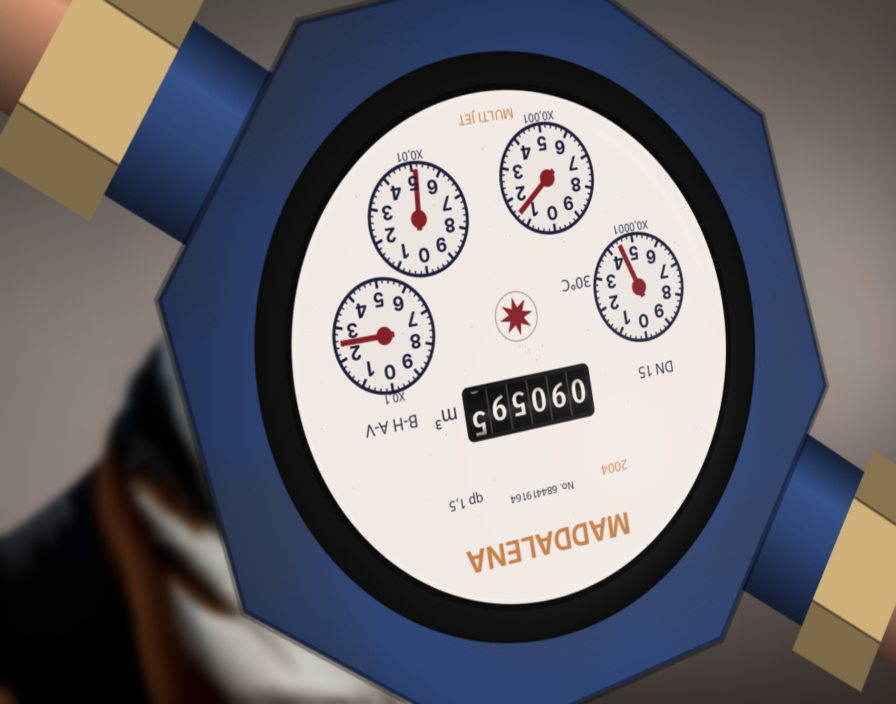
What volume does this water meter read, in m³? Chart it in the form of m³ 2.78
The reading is m³ 90595.2514
